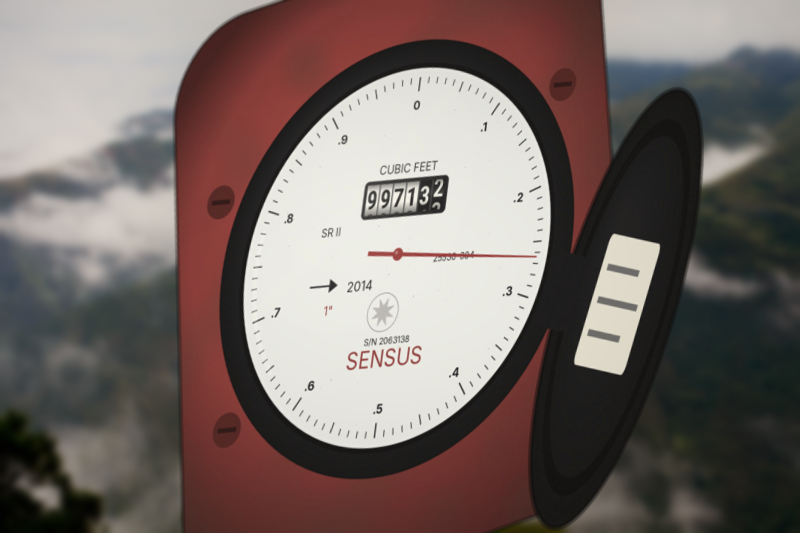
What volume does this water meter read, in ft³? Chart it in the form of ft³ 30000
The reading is ft³ 997132.26
